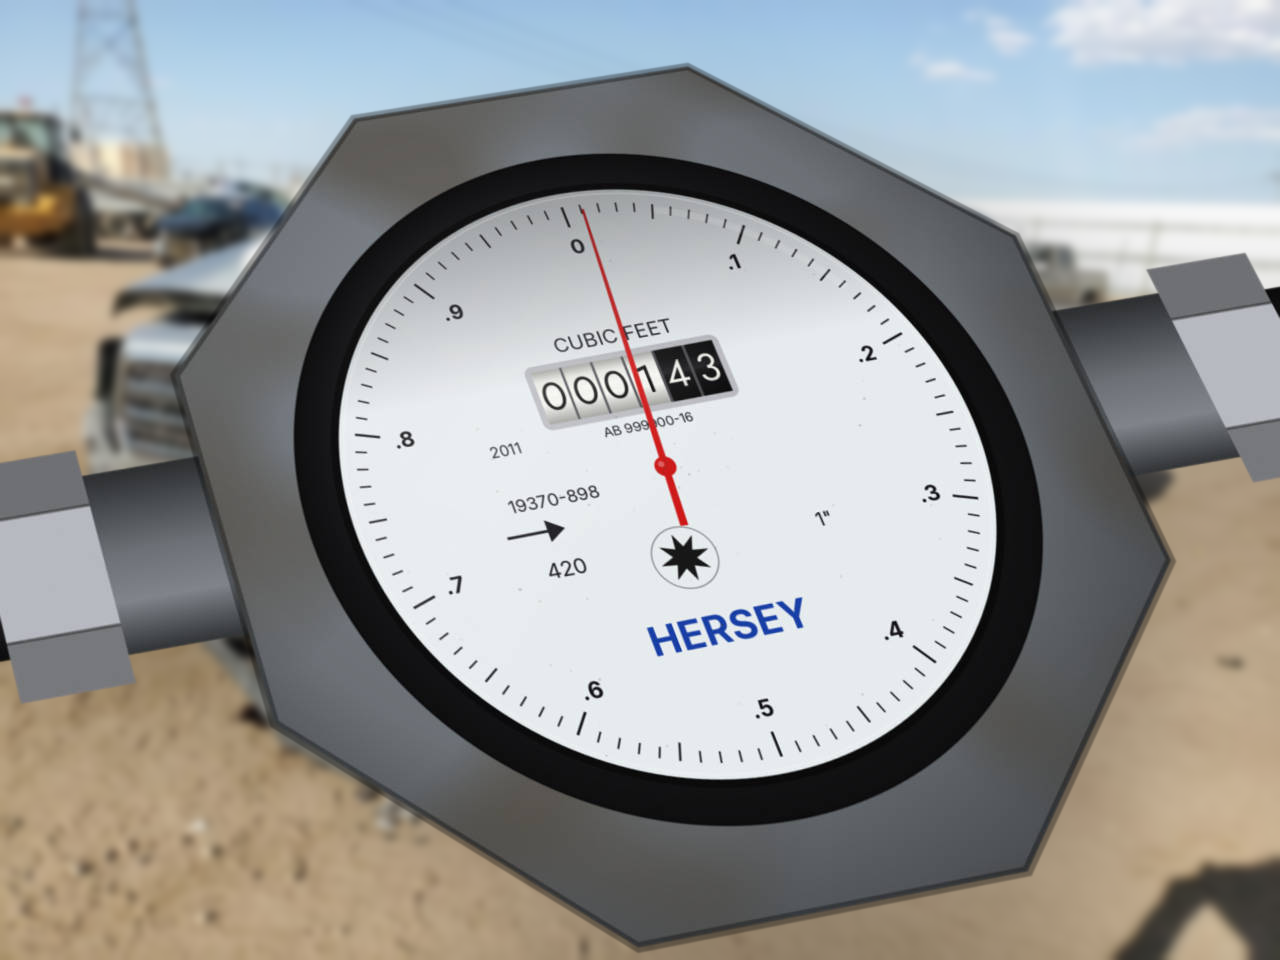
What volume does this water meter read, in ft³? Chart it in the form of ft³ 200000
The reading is ft³ 143.01
